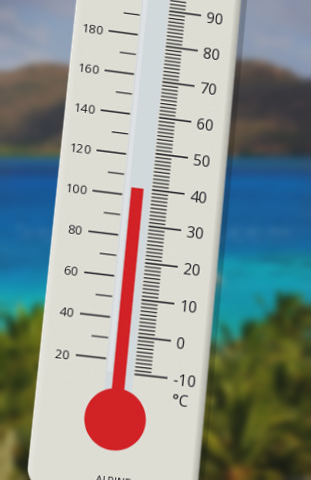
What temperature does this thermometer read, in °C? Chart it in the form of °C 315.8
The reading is °C 40
